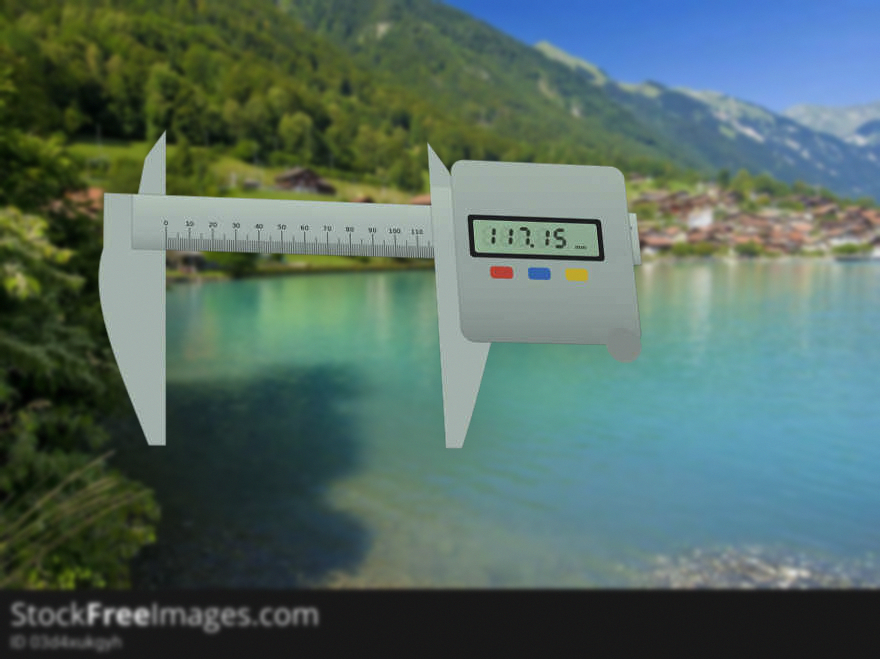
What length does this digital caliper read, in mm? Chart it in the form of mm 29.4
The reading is mm 117.15
